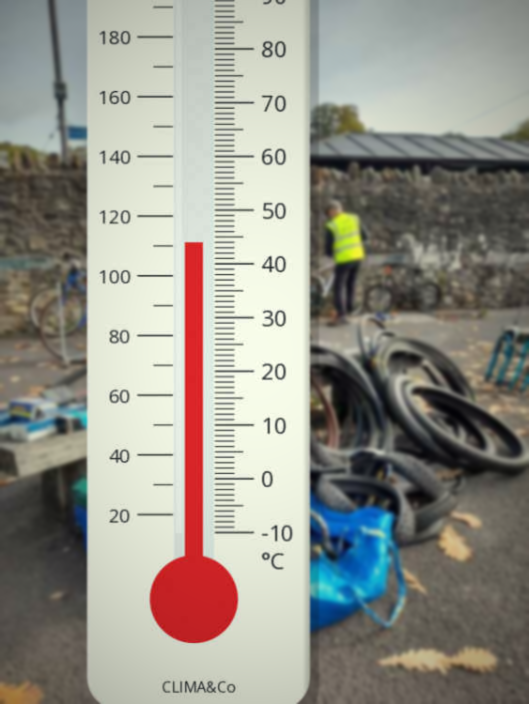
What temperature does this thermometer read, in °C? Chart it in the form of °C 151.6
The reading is °C 44
